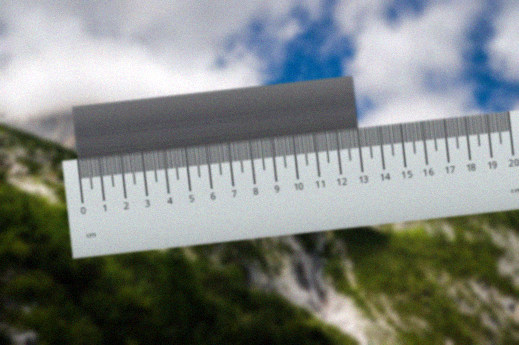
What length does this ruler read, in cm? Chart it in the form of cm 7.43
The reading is cm 13
